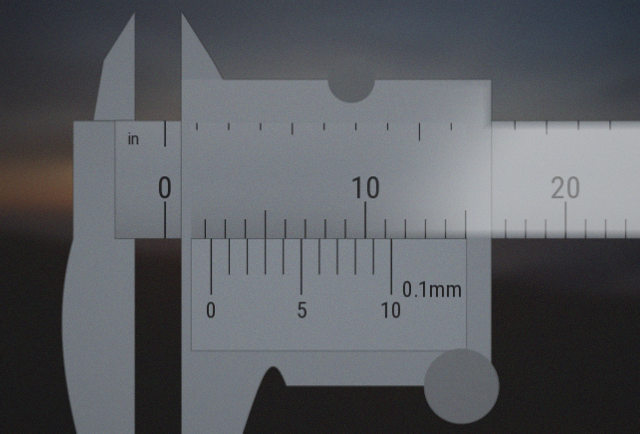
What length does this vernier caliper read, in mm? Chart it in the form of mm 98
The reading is mm 2.3
